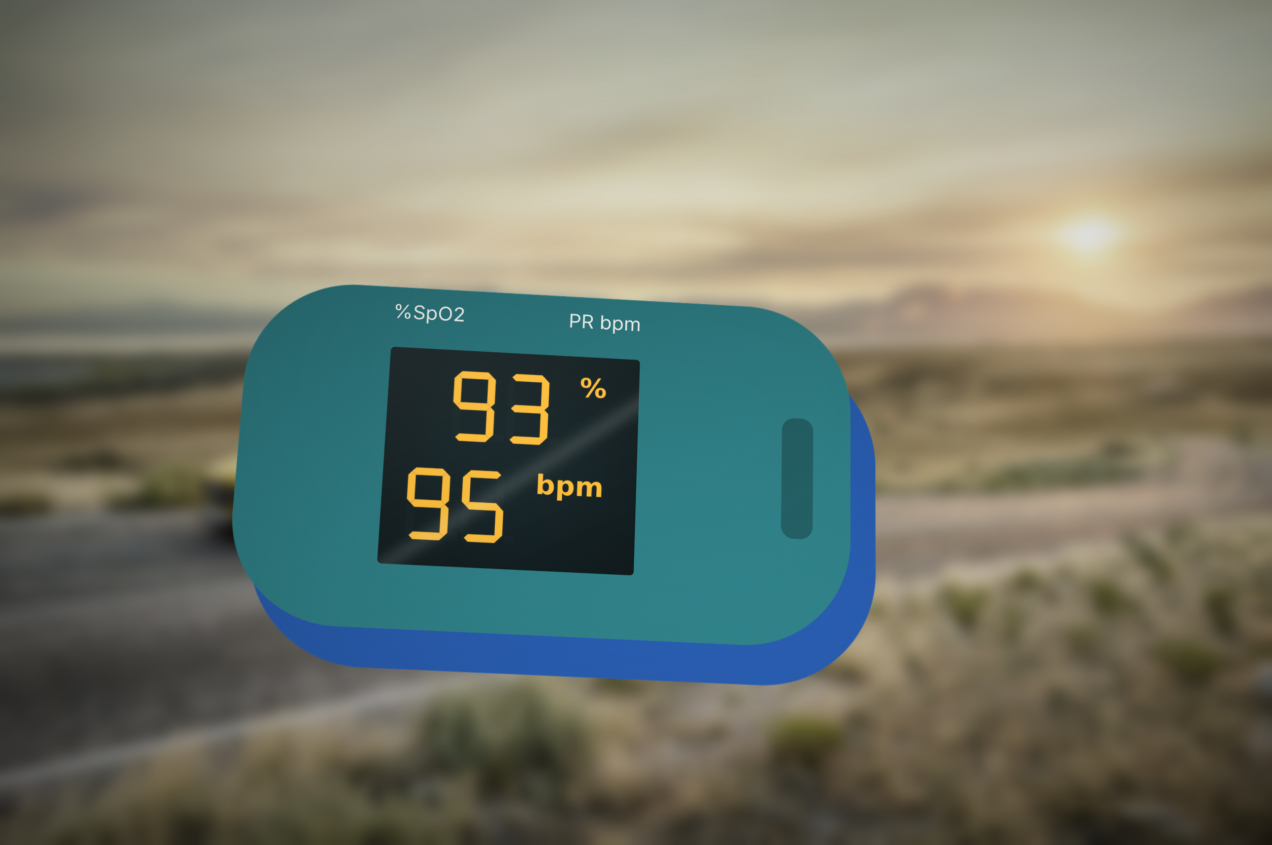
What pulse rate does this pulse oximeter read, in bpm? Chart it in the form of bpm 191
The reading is bpm 95
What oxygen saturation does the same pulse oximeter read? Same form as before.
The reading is % 93
